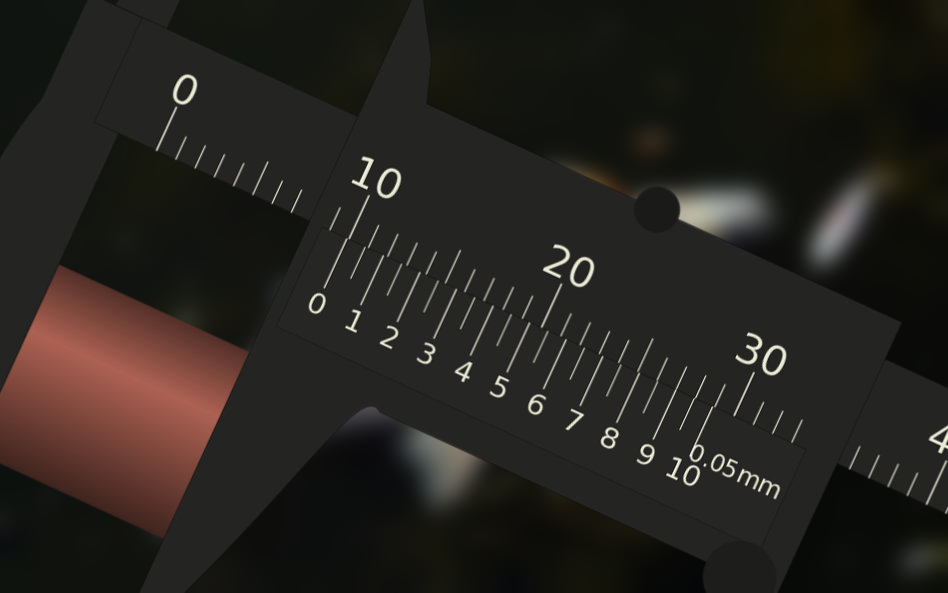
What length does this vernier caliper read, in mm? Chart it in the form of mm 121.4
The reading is mm 9.9
